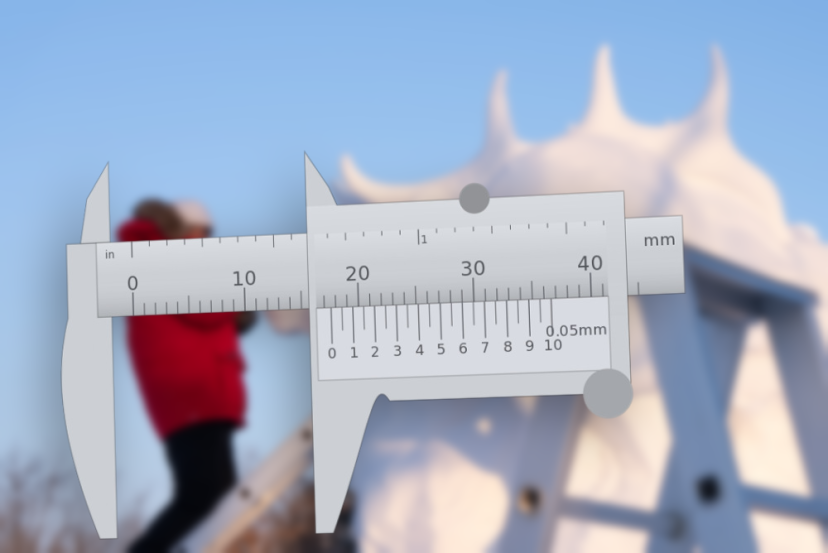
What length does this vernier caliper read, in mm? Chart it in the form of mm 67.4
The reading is mm 17.6
